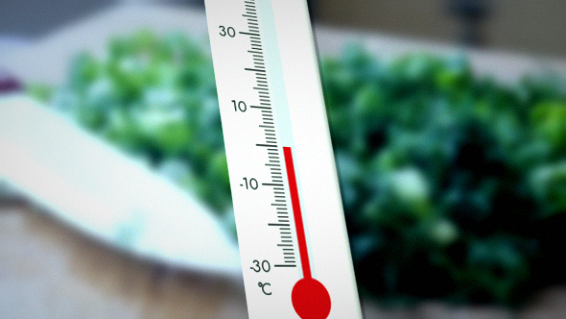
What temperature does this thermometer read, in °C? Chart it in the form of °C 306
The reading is °C 0
